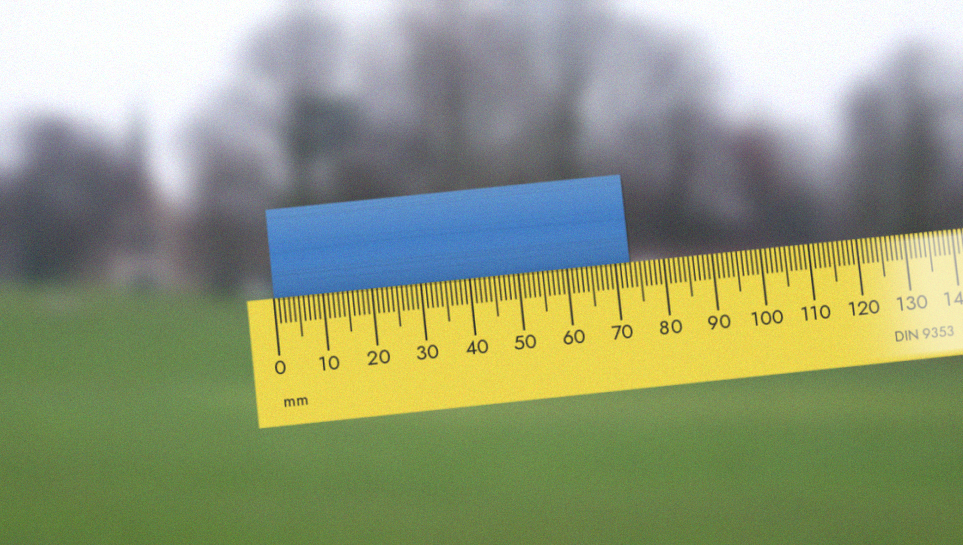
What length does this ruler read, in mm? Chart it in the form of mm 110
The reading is mm 73
